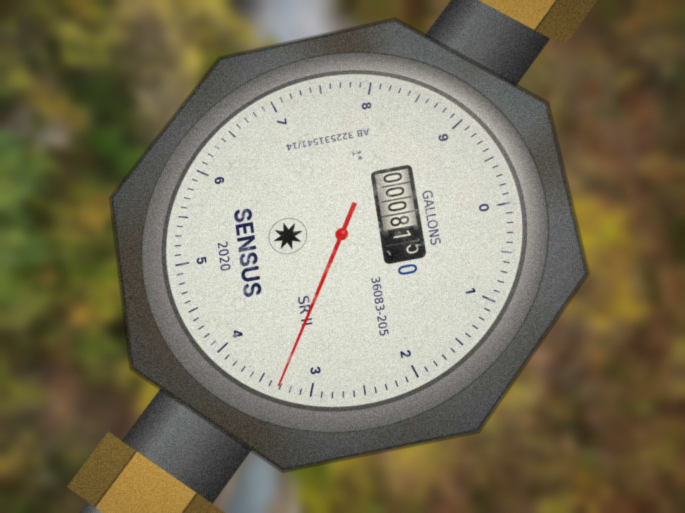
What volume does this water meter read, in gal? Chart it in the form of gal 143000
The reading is gal 8153.3
